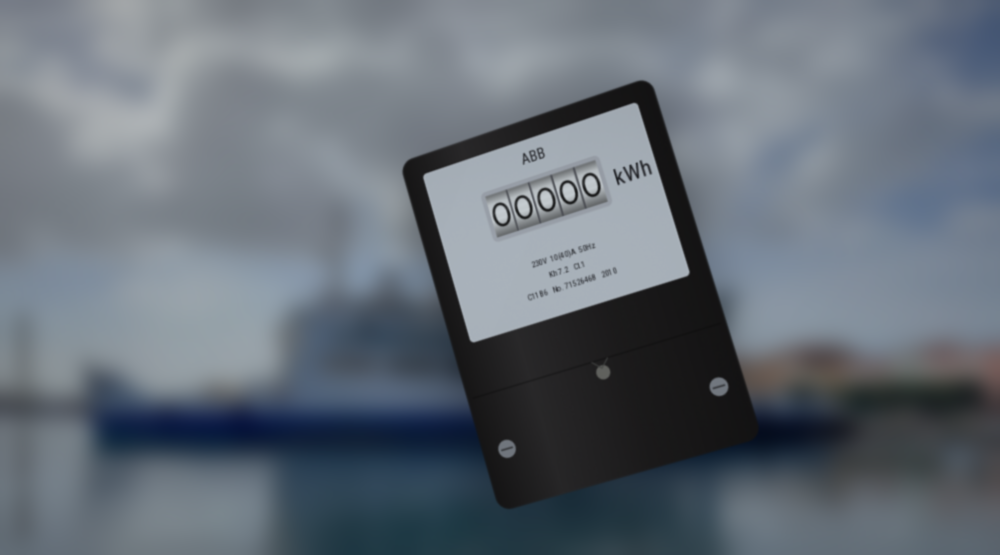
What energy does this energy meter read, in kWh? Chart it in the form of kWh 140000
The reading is kWh 0
